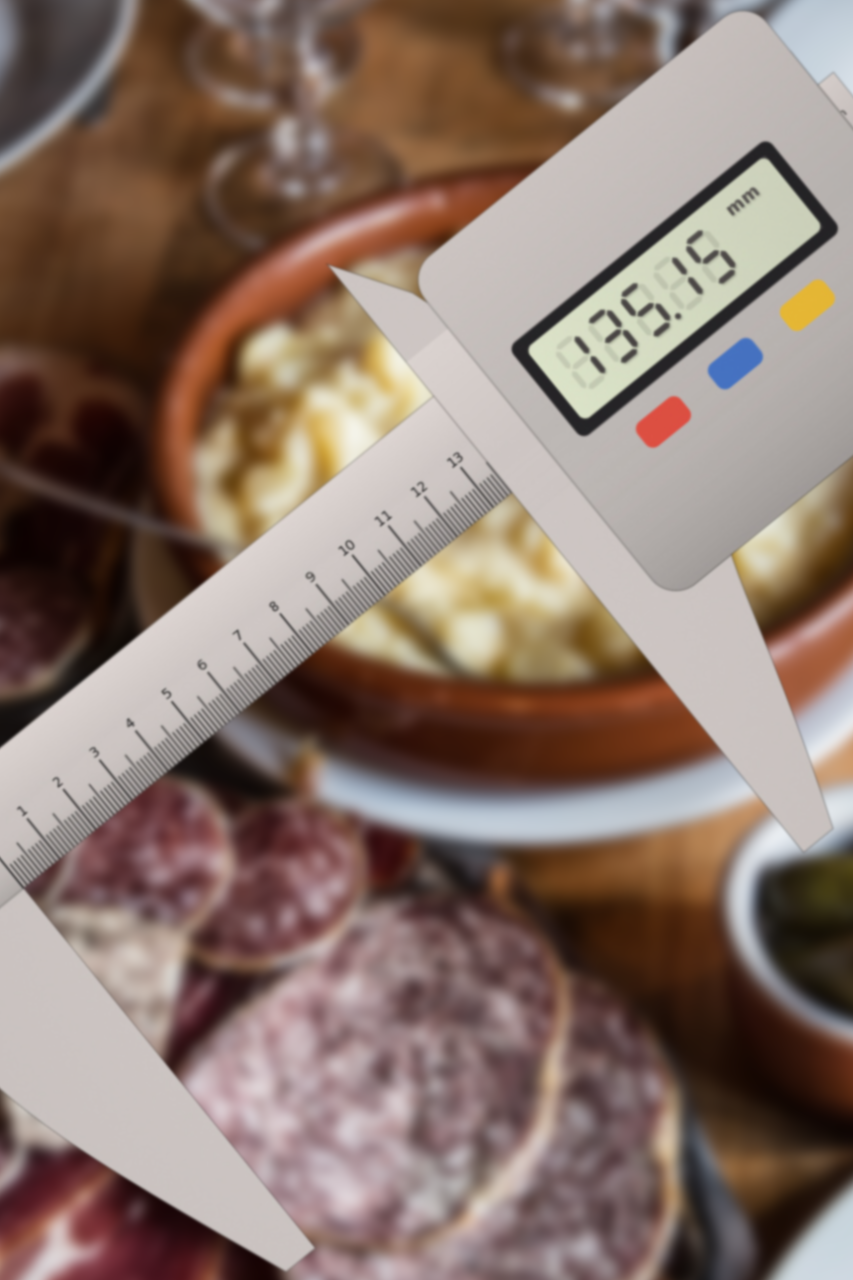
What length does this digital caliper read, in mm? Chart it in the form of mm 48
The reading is mm 135.15
